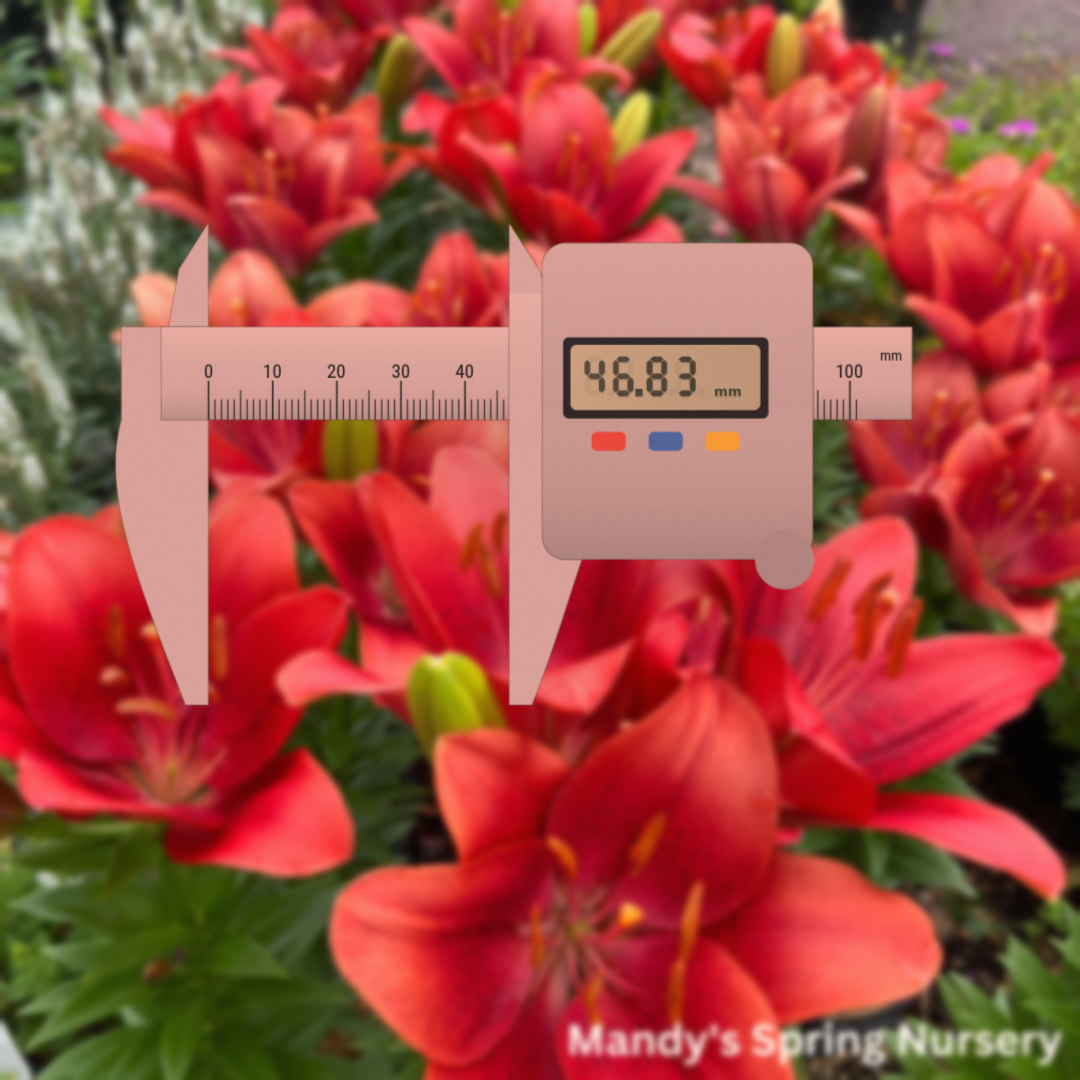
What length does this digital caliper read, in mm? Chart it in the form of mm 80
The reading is mm 46.83
